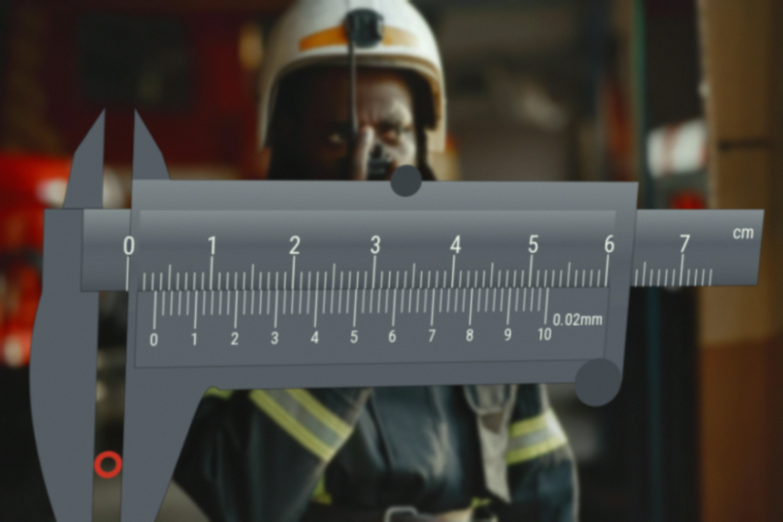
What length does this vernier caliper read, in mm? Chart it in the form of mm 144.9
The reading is mm 3.4
